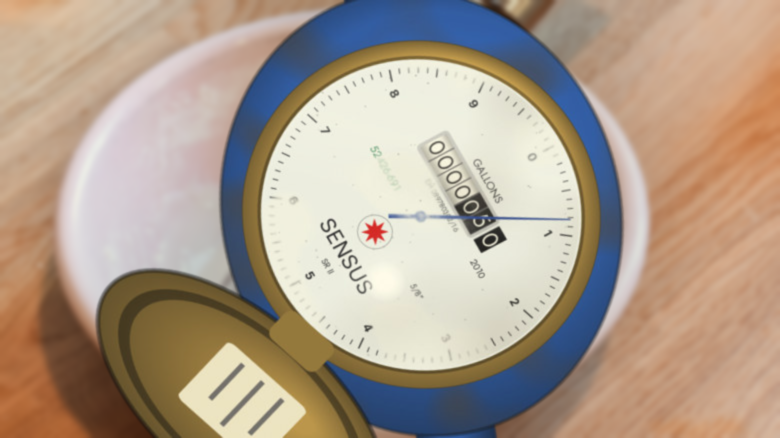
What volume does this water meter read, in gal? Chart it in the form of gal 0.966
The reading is gal 50.8
